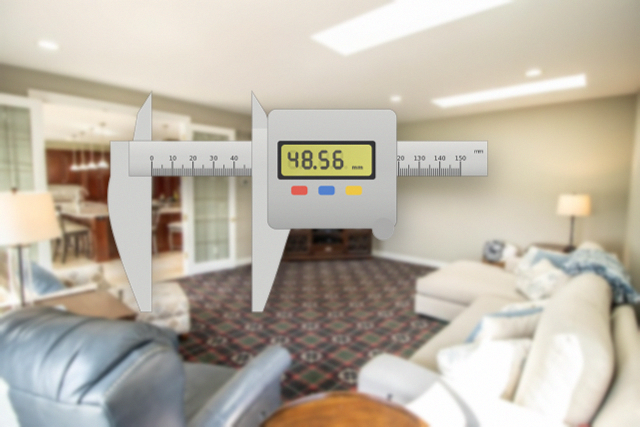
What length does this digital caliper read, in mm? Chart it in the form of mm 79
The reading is mm 48.56
